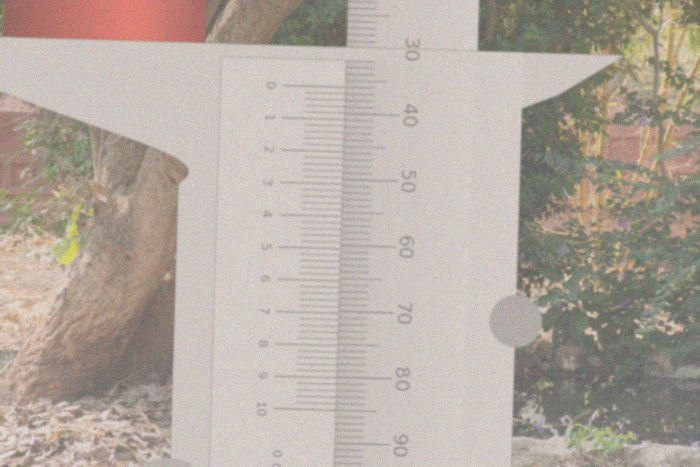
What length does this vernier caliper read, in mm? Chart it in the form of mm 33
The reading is mm 36.0
